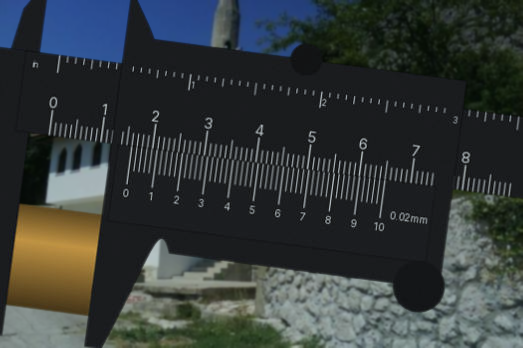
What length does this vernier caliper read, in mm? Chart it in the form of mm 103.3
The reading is mm 16.0
